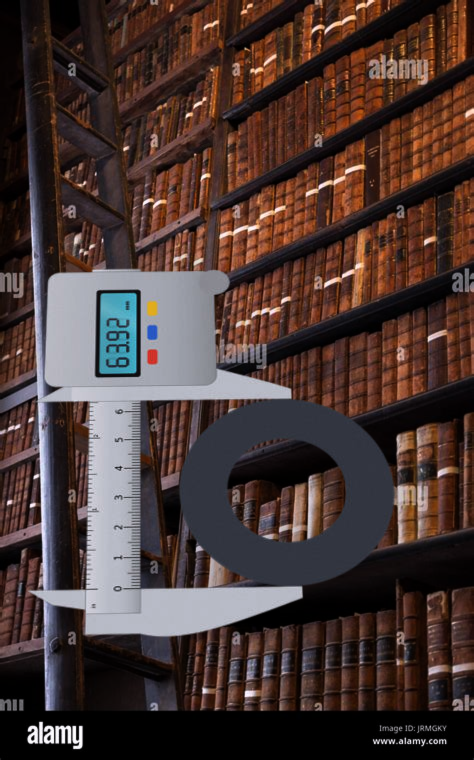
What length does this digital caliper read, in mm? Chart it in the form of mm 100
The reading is mm 63.92
